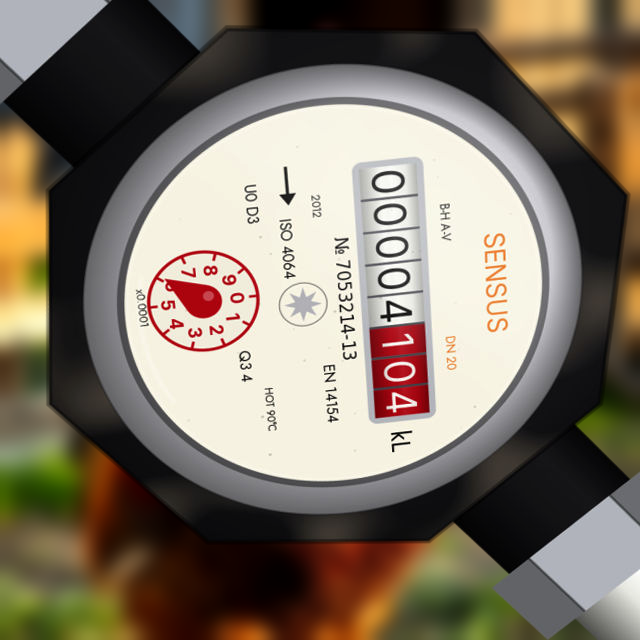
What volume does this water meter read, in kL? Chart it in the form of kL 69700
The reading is kL 4.1046
